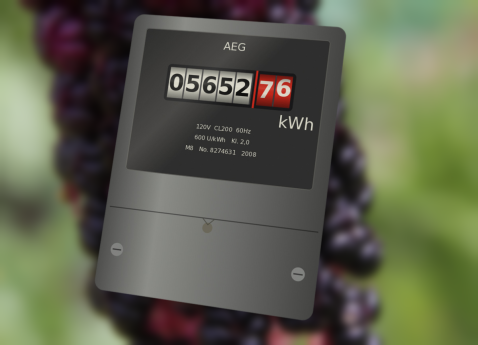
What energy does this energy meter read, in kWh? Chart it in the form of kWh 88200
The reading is kWh 5652.76
